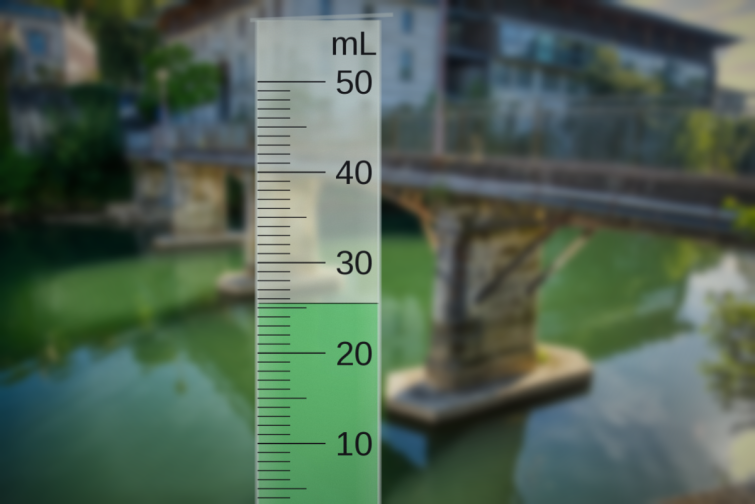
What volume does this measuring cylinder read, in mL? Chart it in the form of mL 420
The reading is mL 25.5
